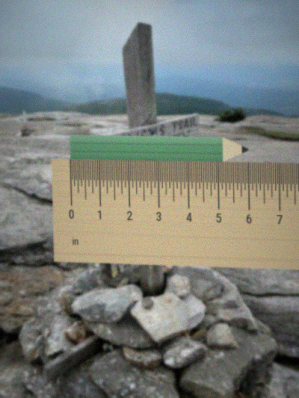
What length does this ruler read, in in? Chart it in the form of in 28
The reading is in 6
